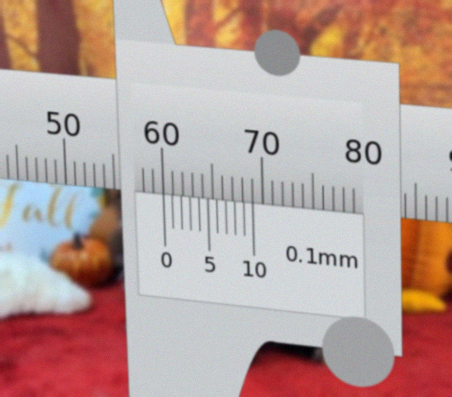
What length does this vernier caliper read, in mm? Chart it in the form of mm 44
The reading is mm 60.0
